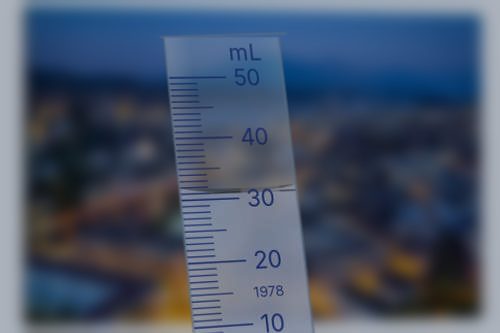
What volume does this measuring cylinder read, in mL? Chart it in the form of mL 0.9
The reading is mL 31
